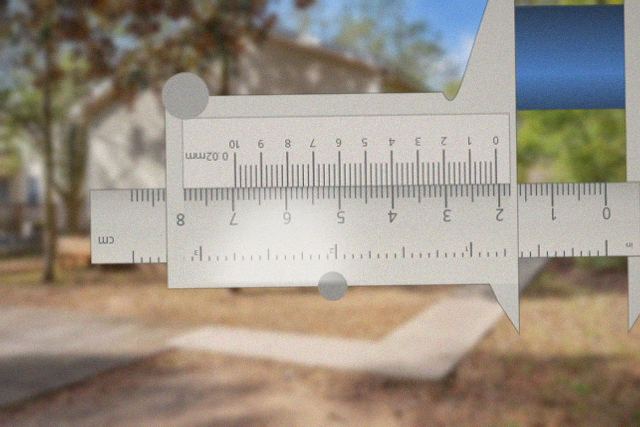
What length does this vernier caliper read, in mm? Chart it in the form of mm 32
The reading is mm 20.5
